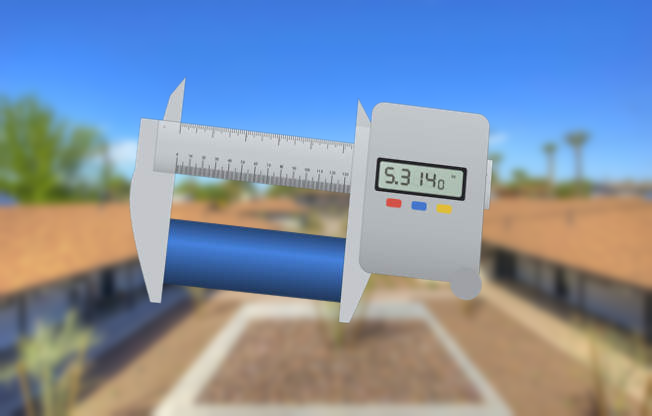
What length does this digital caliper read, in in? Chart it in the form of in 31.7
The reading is in 5.3140
